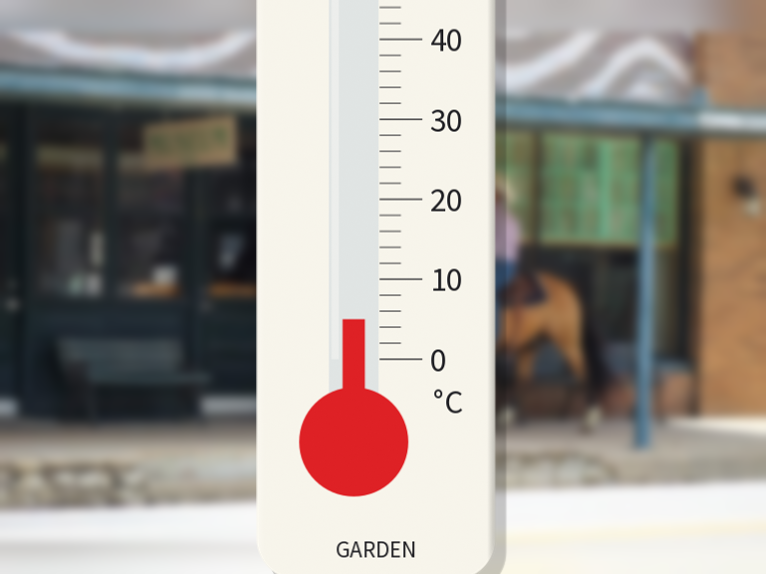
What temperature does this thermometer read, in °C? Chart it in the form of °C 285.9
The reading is °C 5
